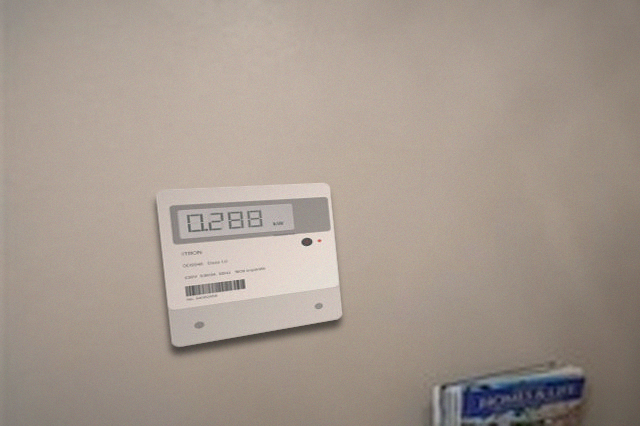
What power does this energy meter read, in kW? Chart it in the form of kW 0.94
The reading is kW 0.288
